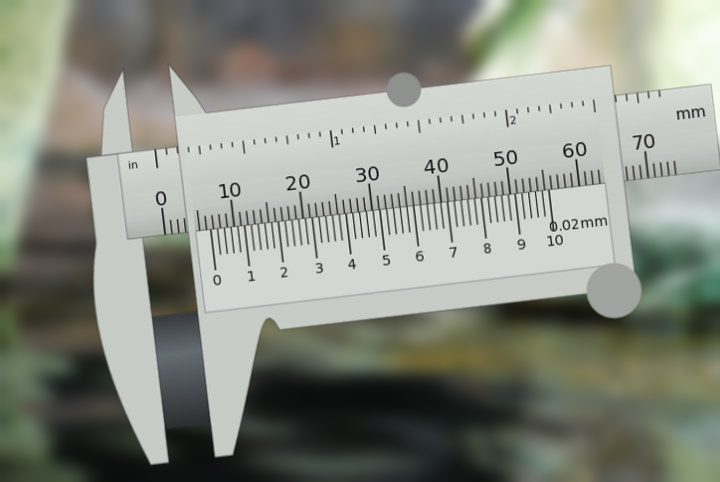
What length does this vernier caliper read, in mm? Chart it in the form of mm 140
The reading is mm 6.6
